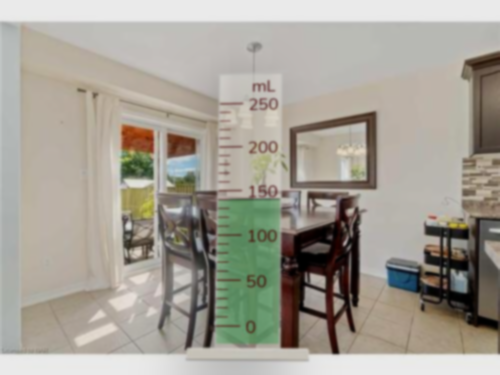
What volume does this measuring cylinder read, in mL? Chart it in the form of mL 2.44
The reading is mL 140
